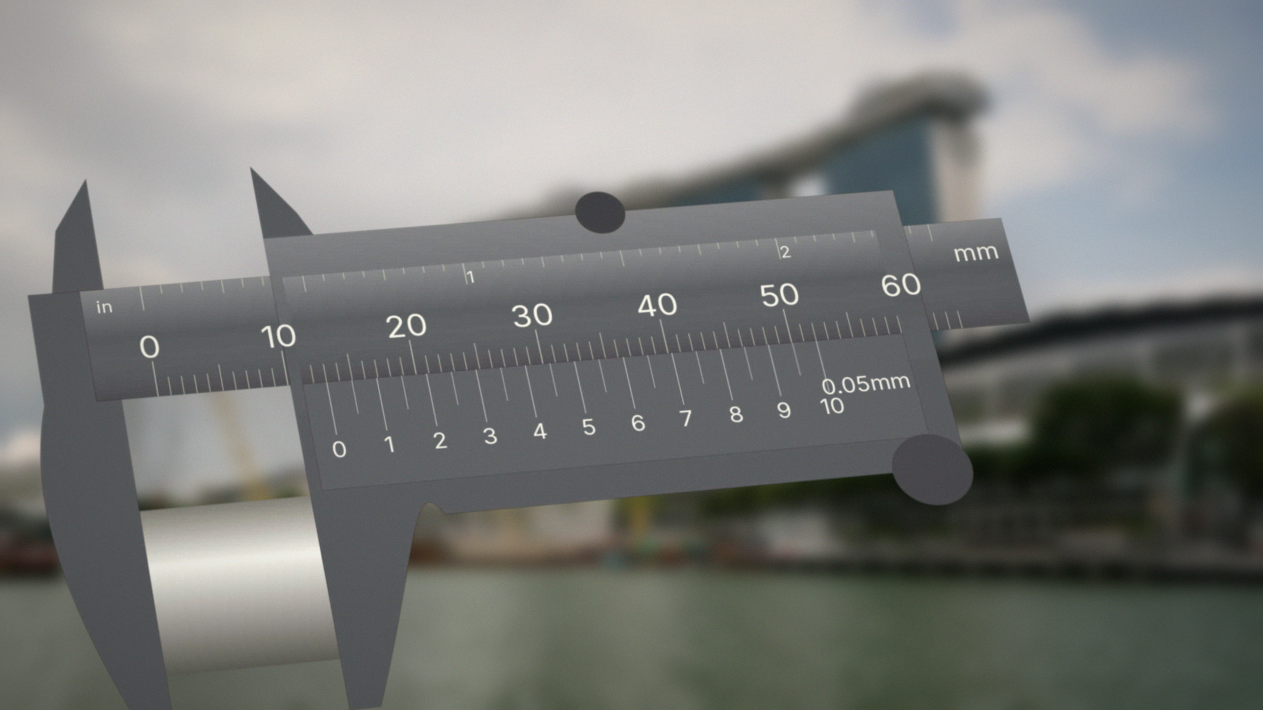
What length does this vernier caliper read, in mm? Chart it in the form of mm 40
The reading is mm 13.0
